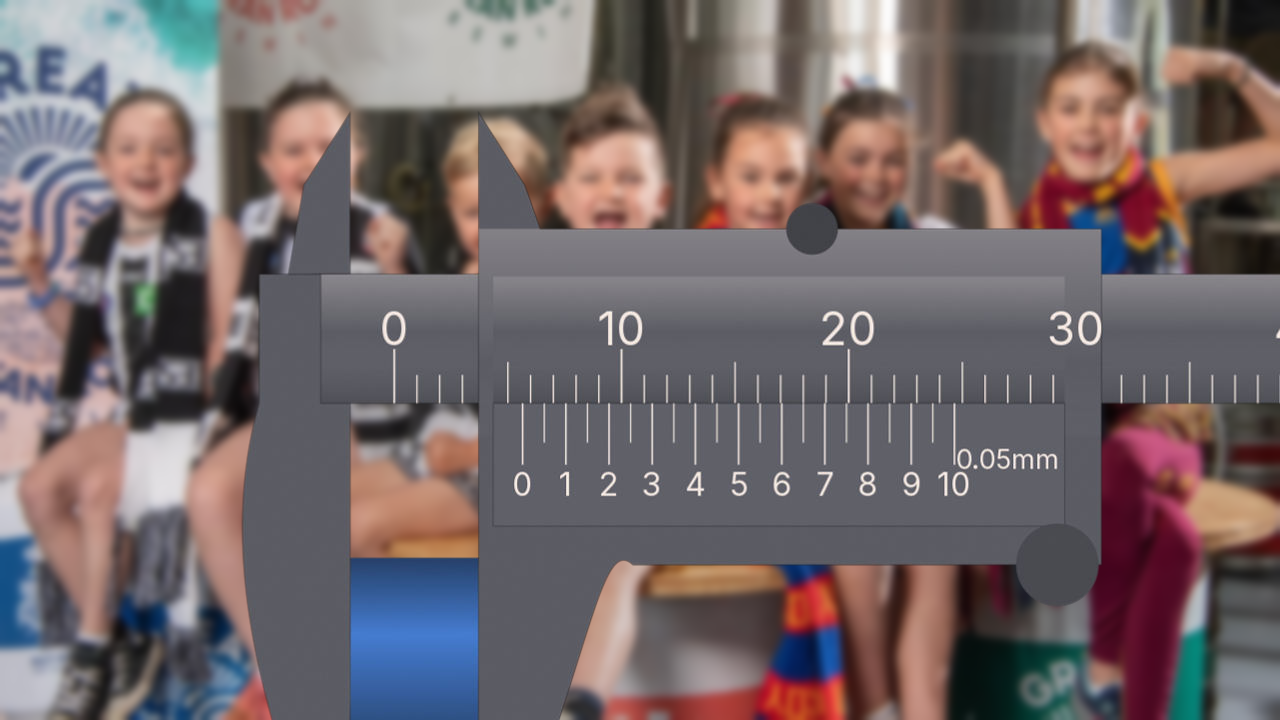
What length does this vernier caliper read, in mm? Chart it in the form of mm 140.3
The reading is mm 5.65
